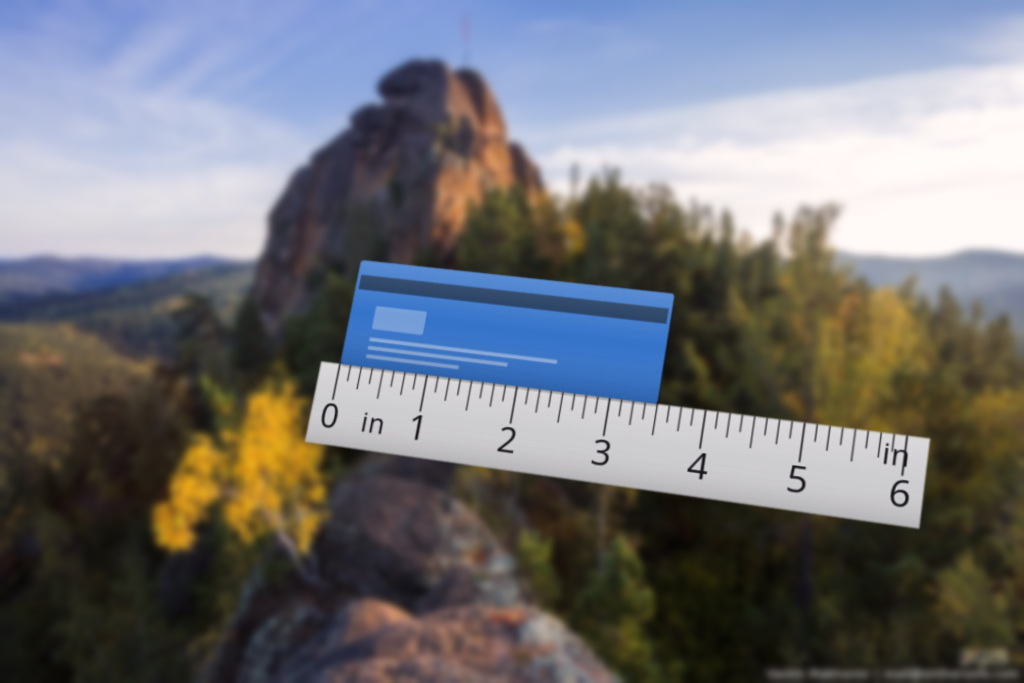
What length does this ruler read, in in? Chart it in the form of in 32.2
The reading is in 3.5
